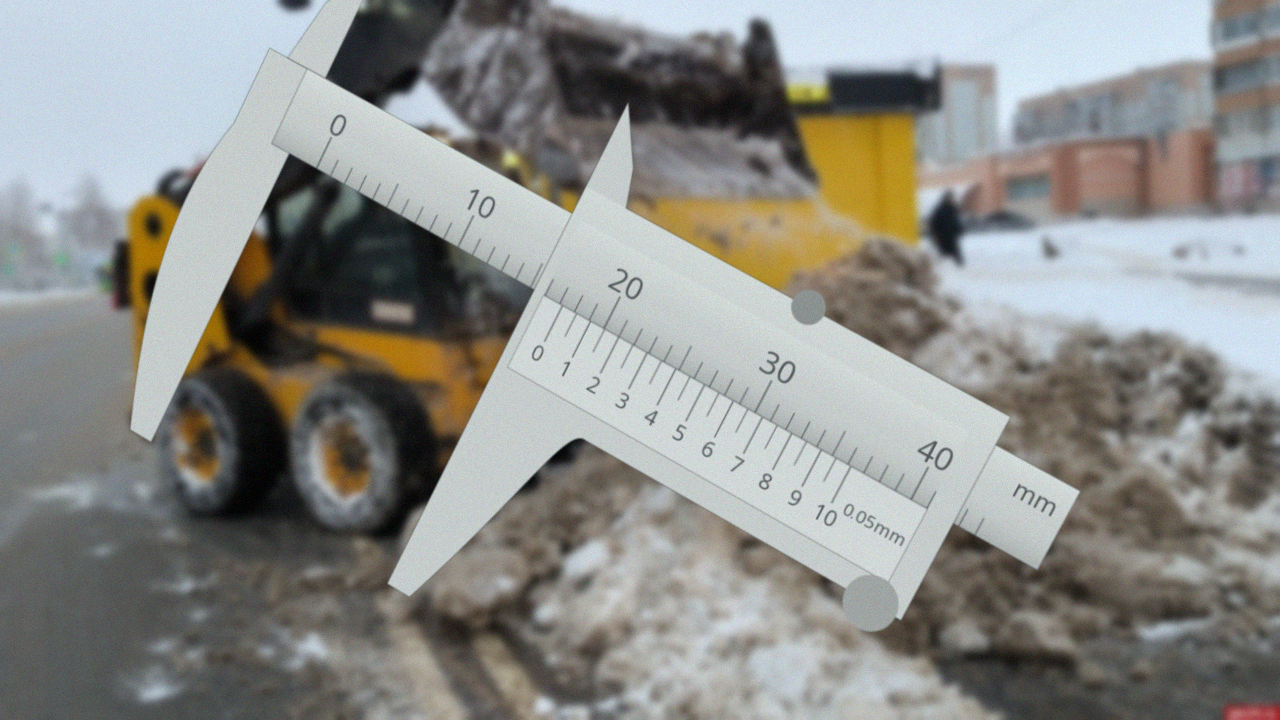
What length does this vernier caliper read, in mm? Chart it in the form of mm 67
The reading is mm 17.2
